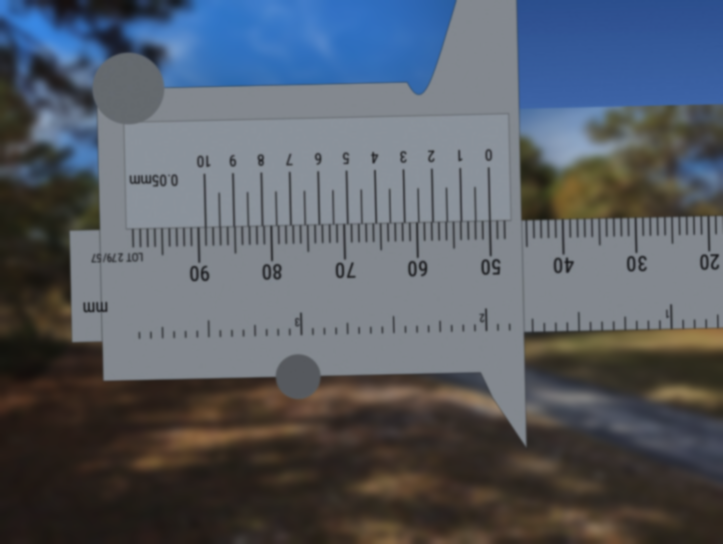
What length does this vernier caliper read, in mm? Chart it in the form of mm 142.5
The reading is mm 50.0
